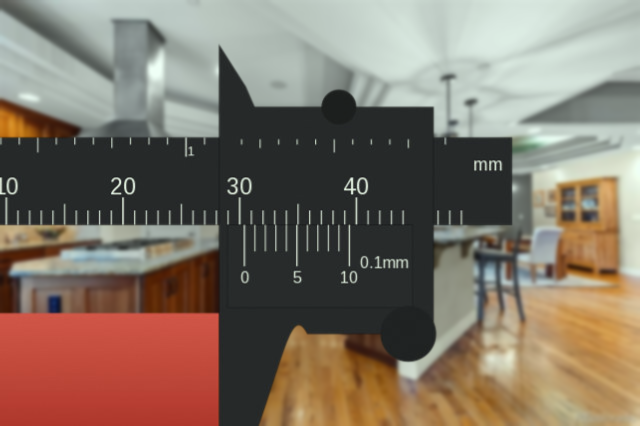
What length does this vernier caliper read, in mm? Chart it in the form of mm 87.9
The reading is mm 30.4
